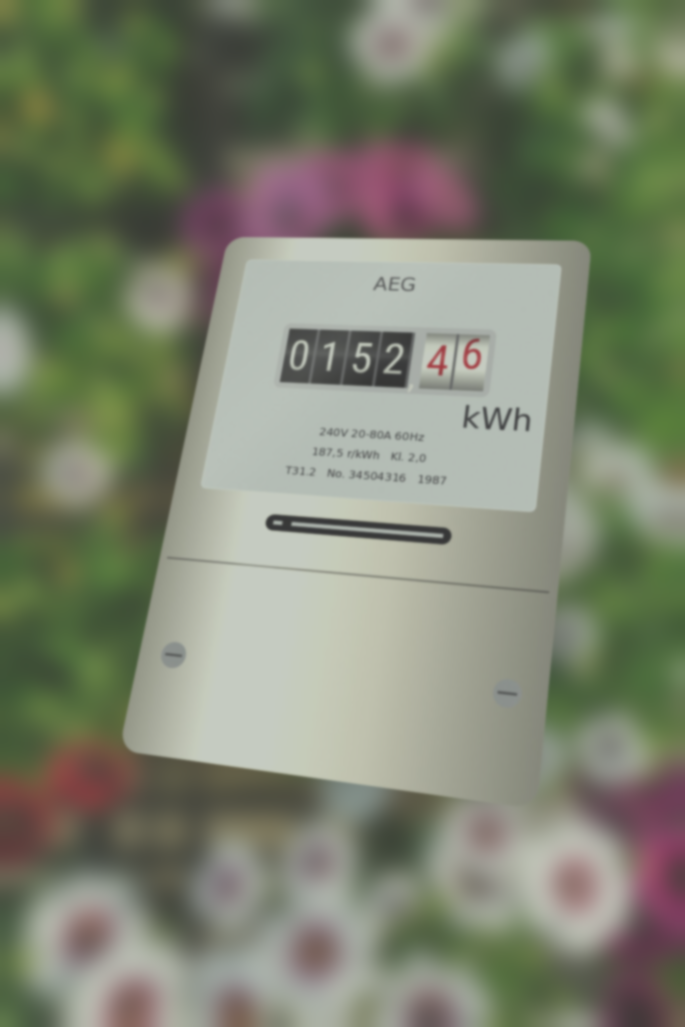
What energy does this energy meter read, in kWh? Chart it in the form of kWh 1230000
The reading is kWh 152.46
